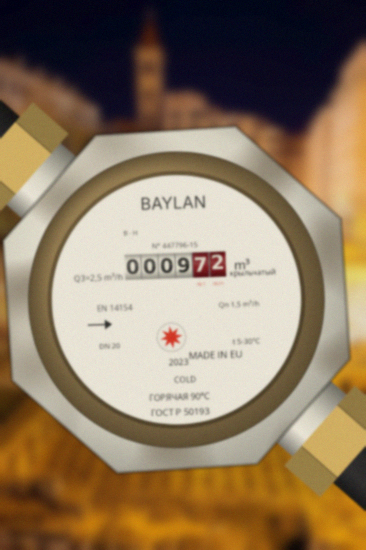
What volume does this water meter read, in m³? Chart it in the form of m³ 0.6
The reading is m³ 9.72
